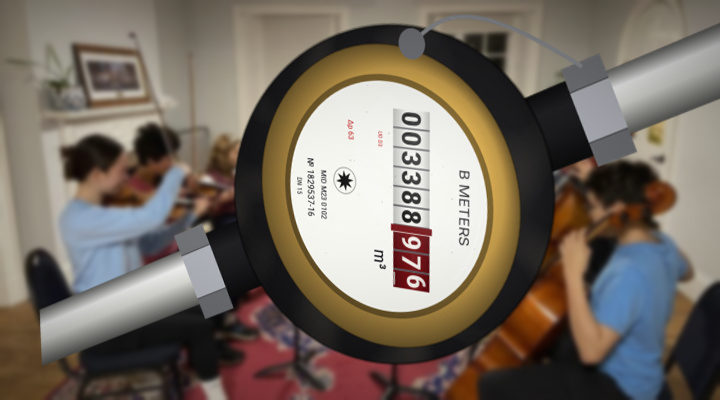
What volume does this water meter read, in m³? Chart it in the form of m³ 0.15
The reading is m³ 3388.976
